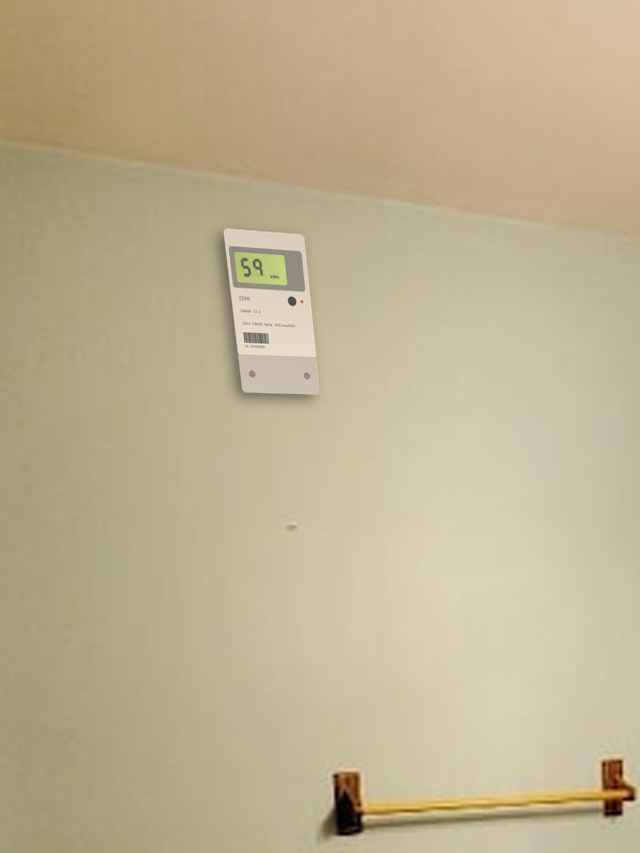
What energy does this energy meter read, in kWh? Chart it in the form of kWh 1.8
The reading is kWh 59
